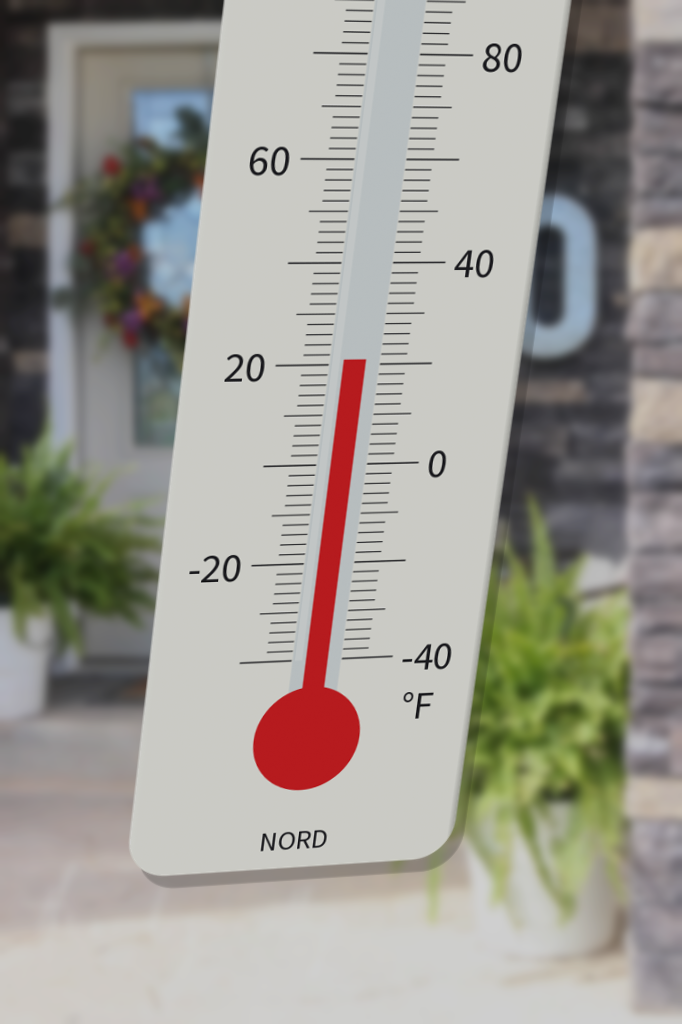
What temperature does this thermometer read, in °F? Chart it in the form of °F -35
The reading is °F 21
